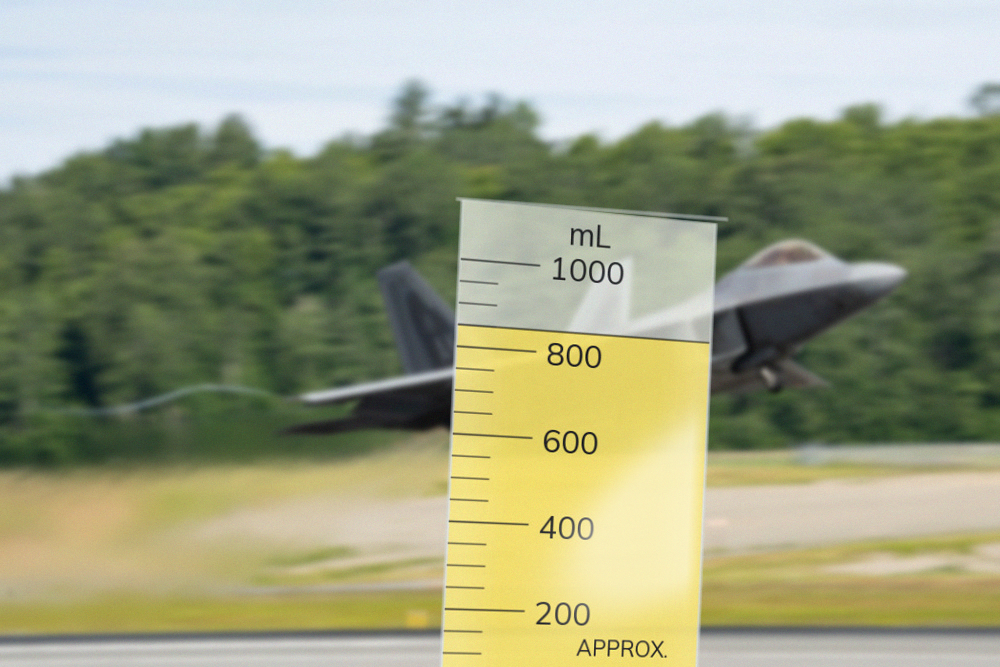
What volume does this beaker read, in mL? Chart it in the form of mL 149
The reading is mL 850
